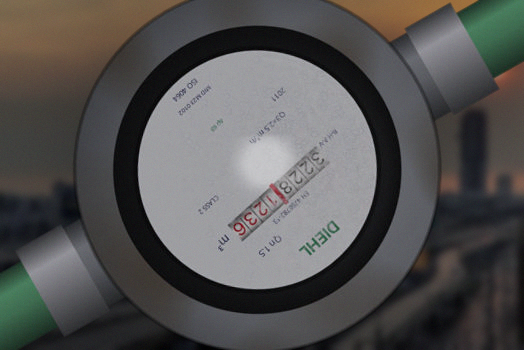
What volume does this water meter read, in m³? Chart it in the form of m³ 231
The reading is m³ 3228.1236
